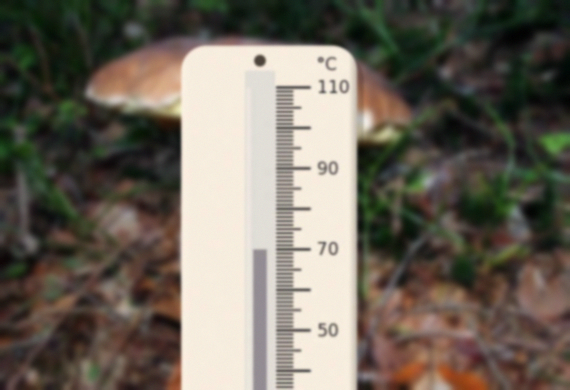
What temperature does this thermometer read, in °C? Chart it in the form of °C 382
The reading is °C 70
